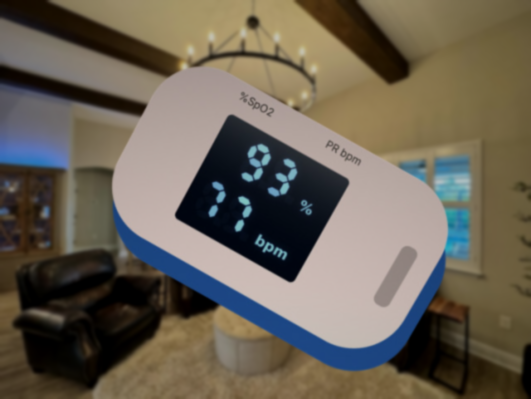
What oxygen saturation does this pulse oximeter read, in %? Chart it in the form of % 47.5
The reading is % 93
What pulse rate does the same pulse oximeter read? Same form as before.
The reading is bpm 77
